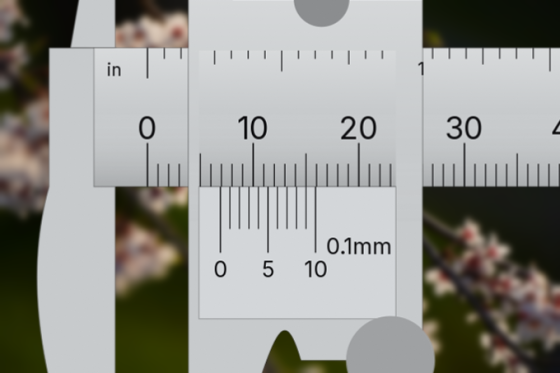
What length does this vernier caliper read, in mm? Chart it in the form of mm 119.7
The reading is mm 6.9
